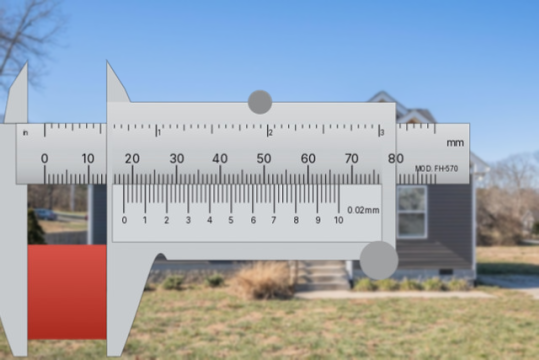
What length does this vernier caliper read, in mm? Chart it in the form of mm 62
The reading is mm 18.0
